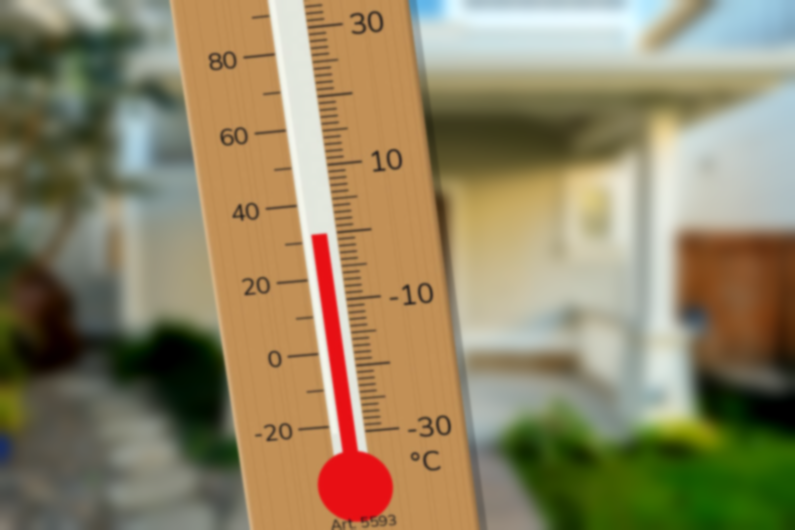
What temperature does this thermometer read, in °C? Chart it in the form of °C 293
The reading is °C 0
